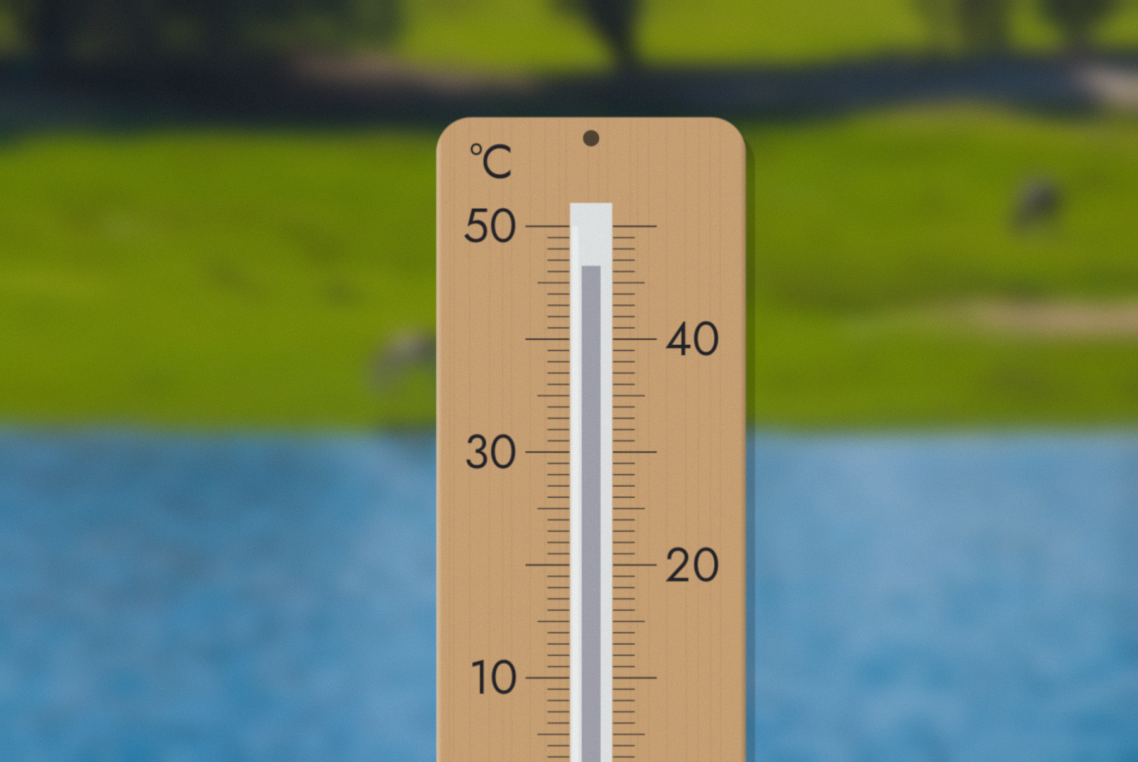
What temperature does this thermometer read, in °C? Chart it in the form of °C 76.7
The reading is °C 46.5
